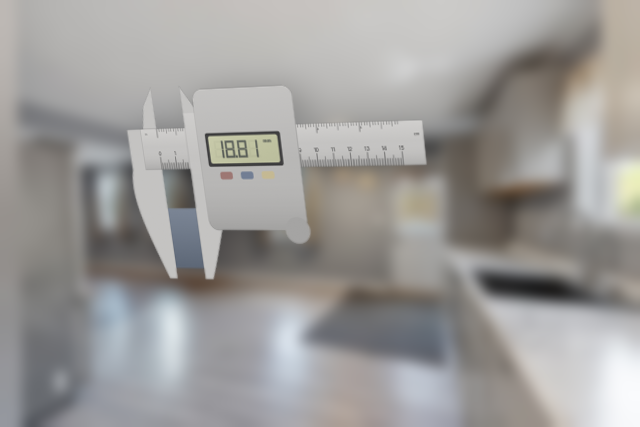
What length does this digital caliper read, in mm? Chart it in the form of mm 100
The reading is mm 18.81
